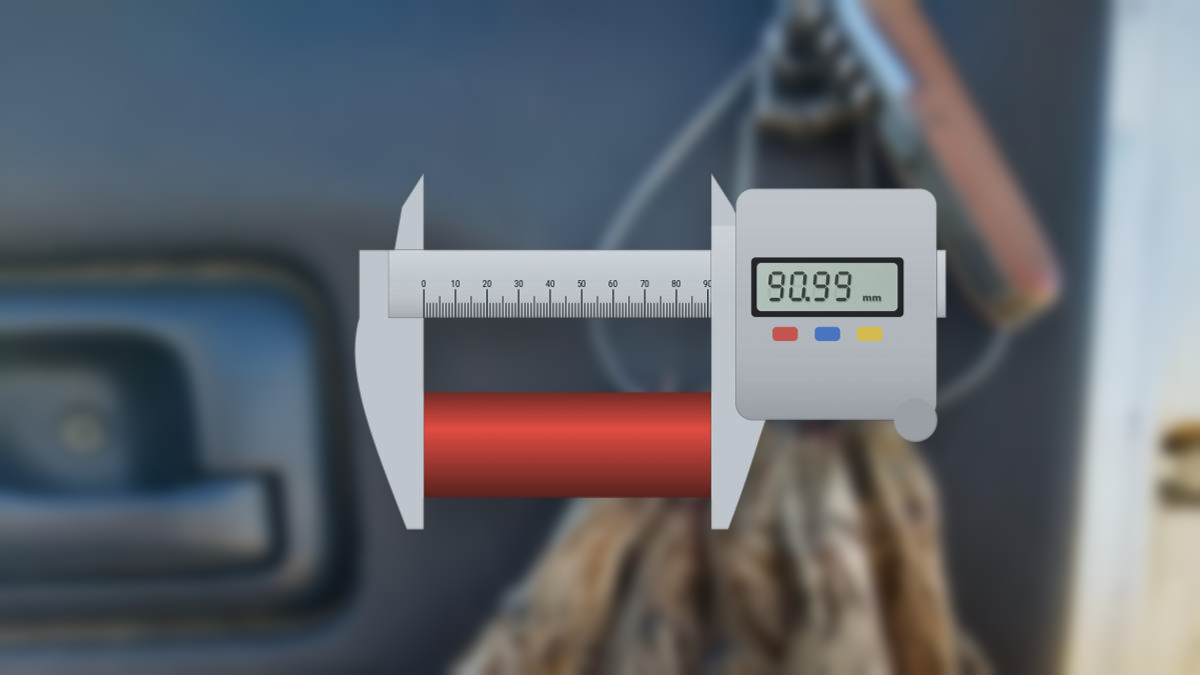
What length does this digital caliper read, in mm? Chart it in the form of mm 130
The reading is mm 90.99
